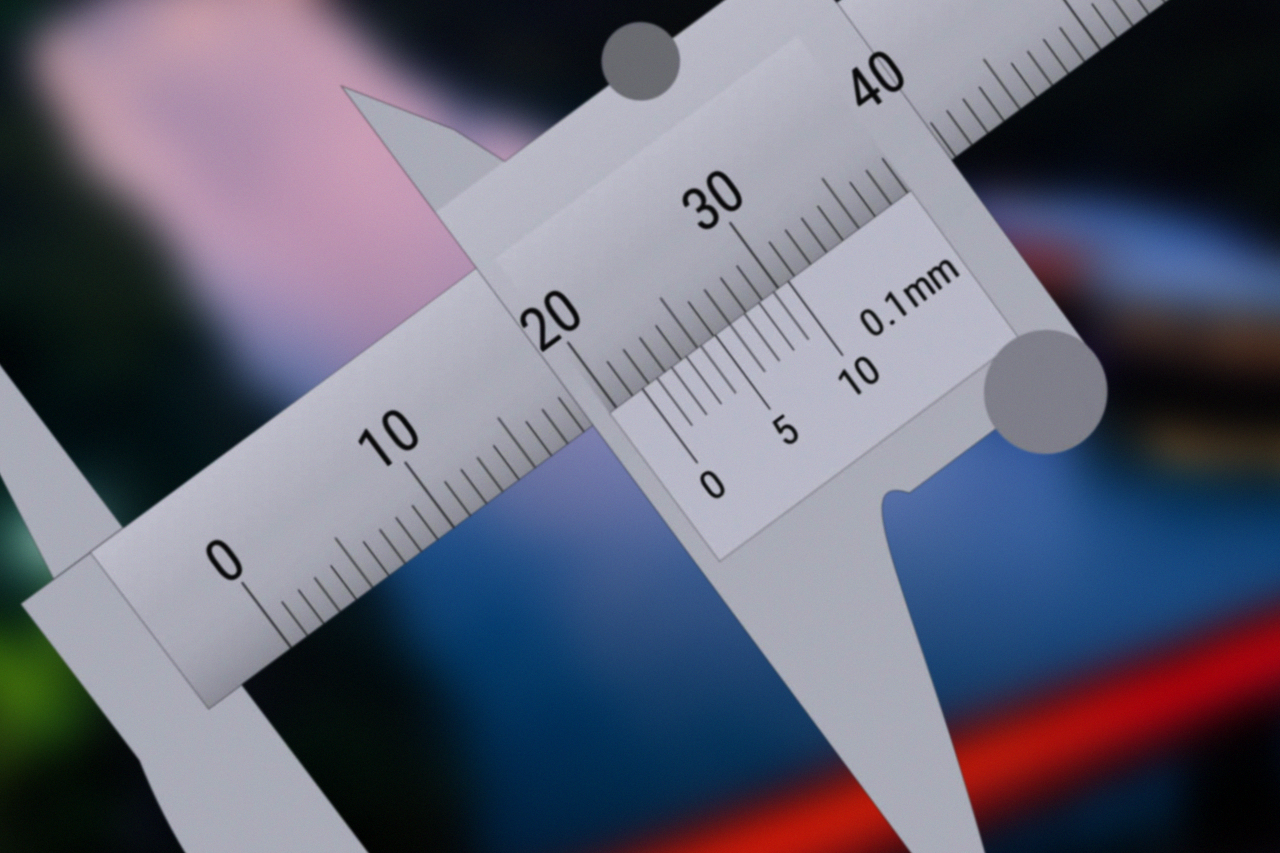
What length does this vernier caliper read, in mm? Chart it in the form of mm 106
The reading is mm 21.6
